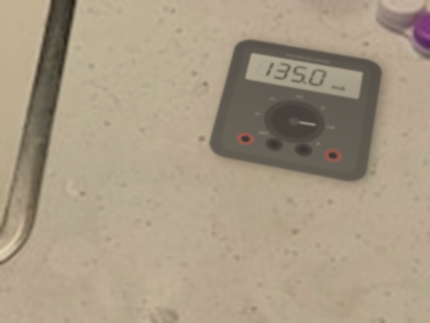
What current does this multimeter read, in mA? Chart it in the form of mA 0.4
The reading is mA 135.0
